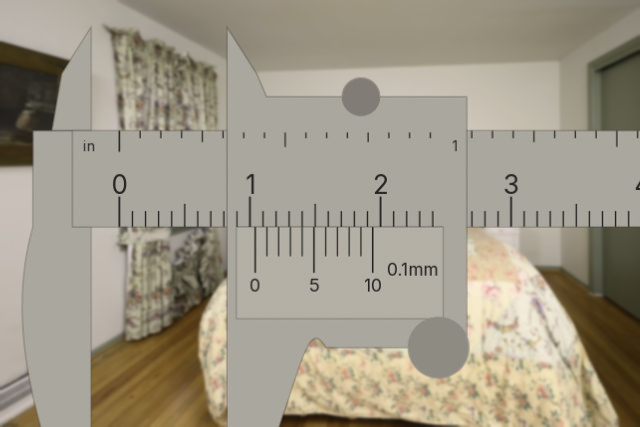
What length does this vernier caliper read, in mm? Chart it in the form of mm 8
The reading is mm 10.4
